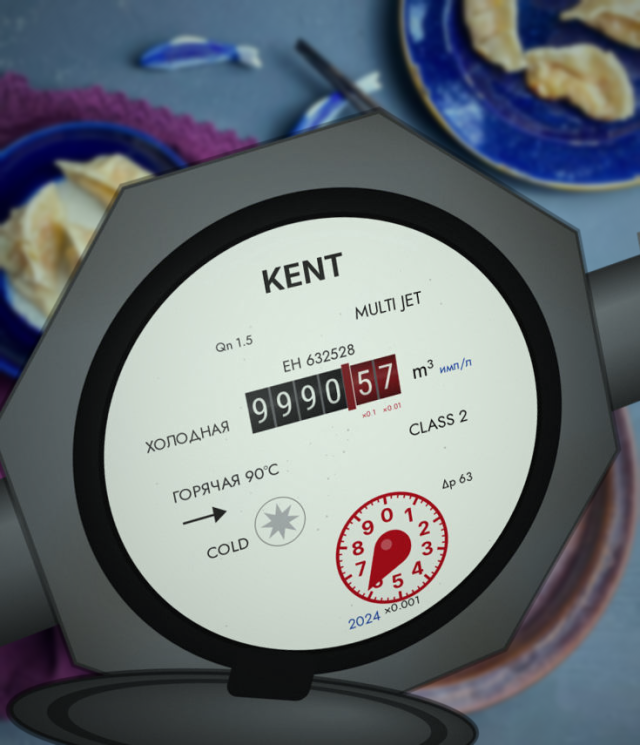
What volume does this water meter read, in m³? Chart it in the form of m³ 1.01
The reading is m³ 9990.576
